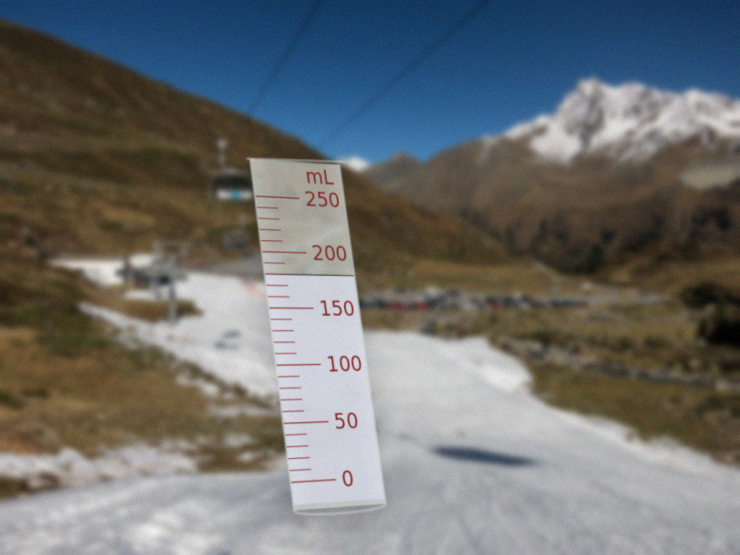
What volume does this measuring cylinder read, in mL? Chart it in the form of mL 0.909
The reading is mL 180
